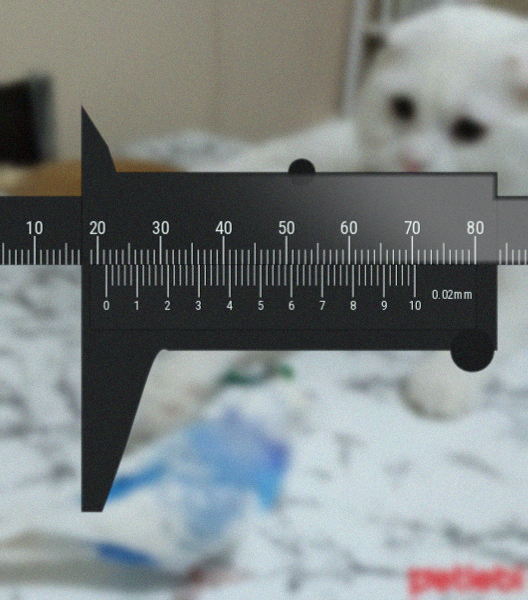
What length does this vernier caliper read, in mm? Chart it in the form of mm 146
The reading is mm 21.4
